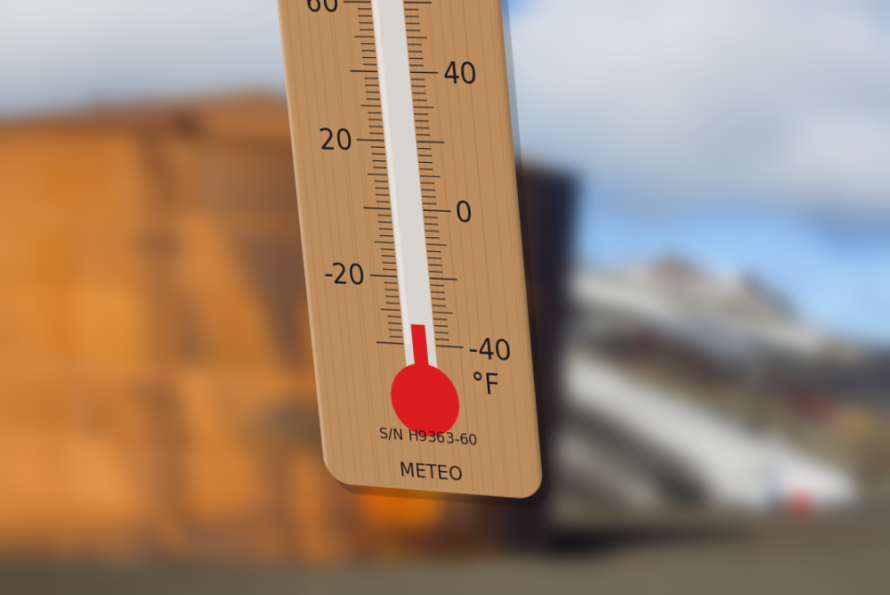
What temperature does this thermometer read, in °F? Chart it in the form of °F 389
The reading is °F -34
